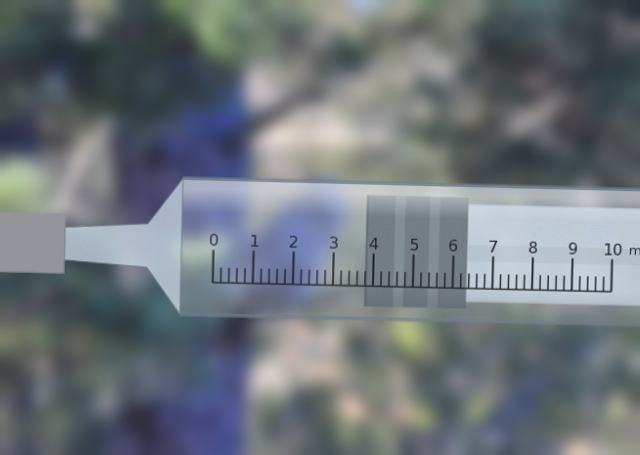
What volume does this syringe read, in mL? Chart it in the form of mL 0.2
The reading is mL 3.8
